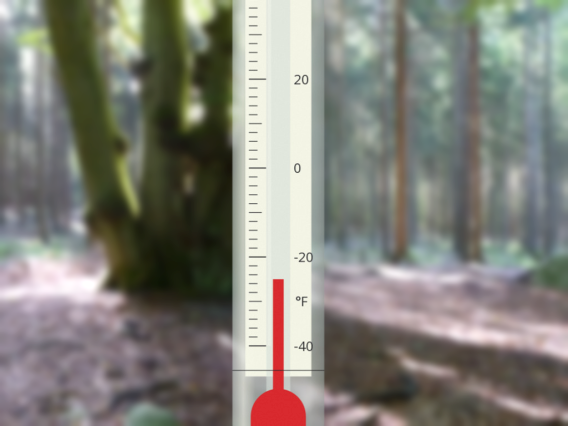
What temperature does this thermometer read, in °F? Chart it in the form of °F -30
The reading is °F -25
